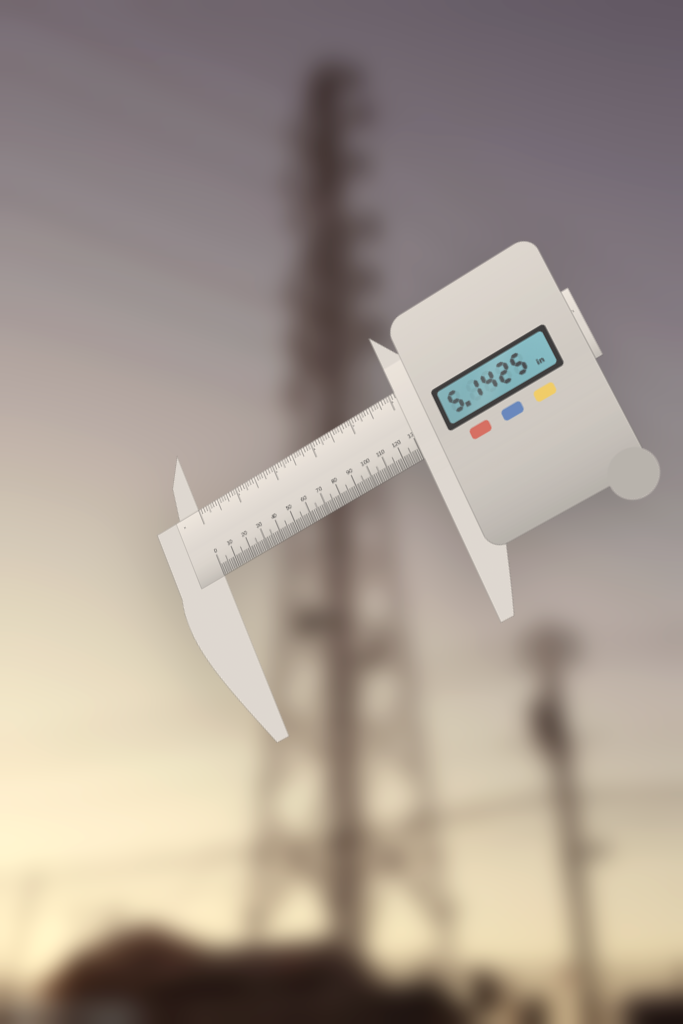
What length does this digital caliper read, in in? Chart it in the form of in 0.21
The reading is in 5.1425
